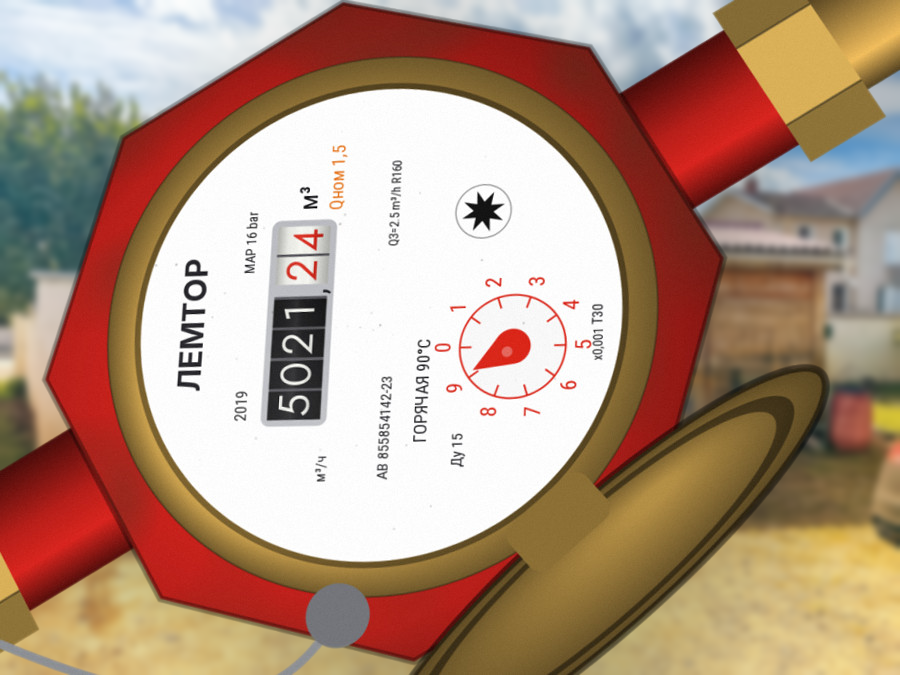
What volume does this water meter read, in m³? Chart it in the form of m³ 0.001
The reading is m³ 5021.239
